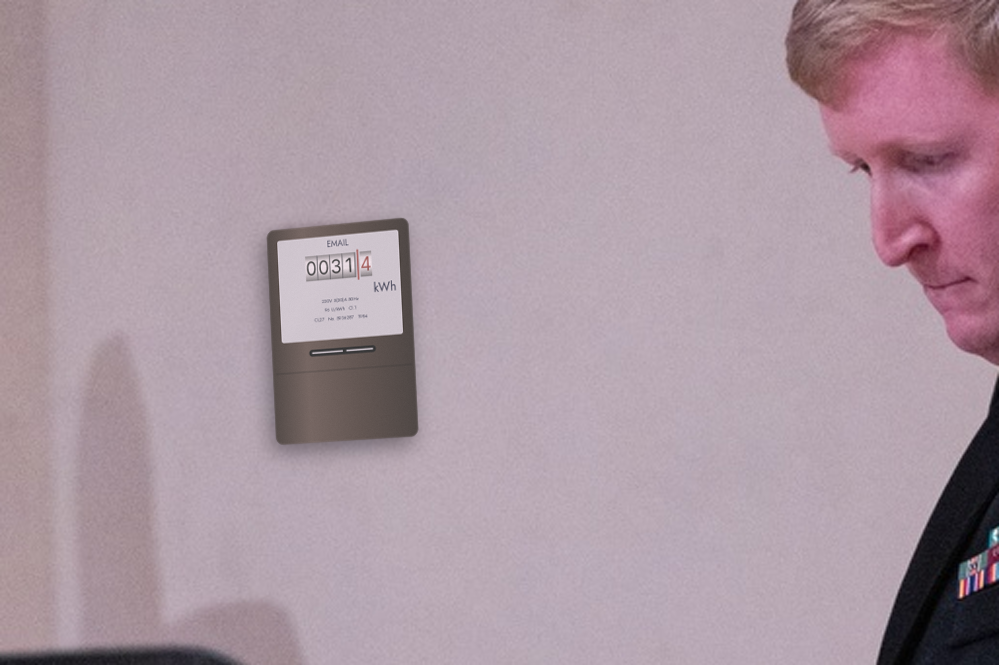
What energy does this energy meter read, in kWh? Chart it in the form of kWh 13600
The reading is kWh 31.4
